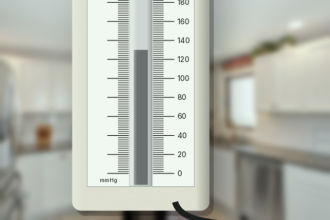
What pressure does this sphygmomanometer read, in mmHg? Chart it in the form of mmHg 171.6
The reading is mmHg 130
